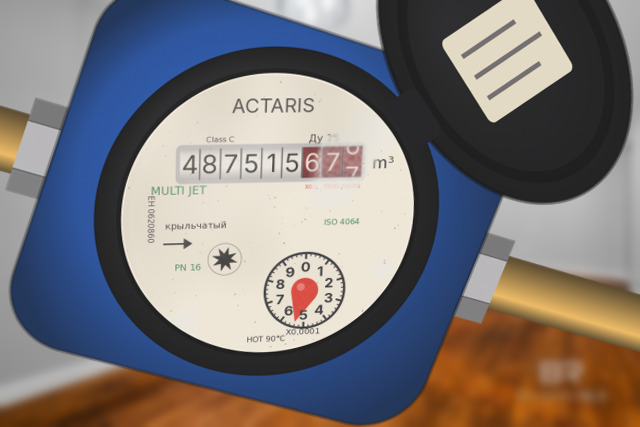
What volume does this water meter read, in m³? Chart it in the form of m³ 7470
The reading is m³ 487515.6765
